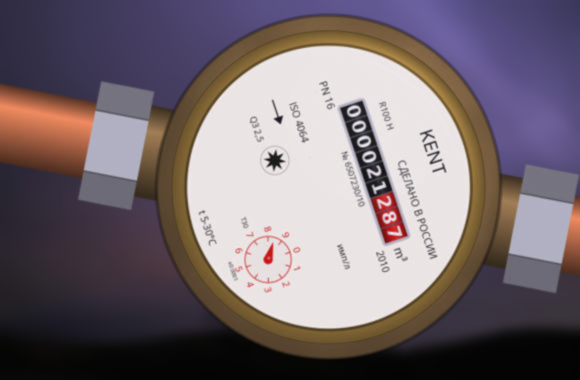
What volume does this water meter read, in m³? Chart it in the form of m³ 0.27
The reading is m³ 21.2878
